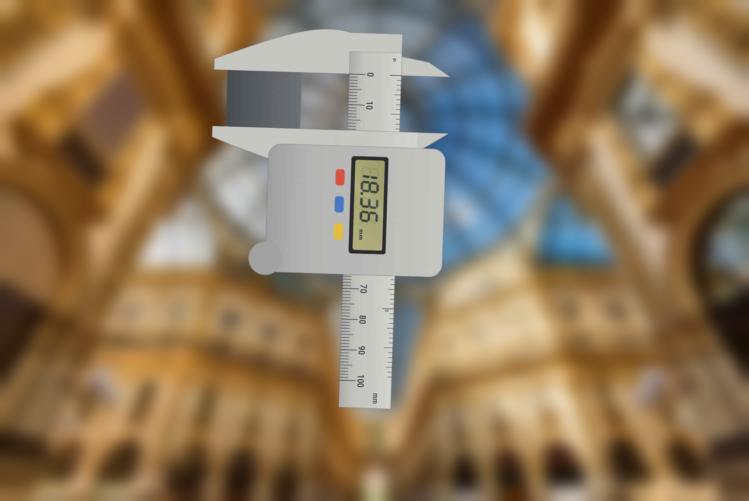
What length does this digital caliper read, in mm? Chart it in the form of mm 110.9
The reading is mm 18.36
